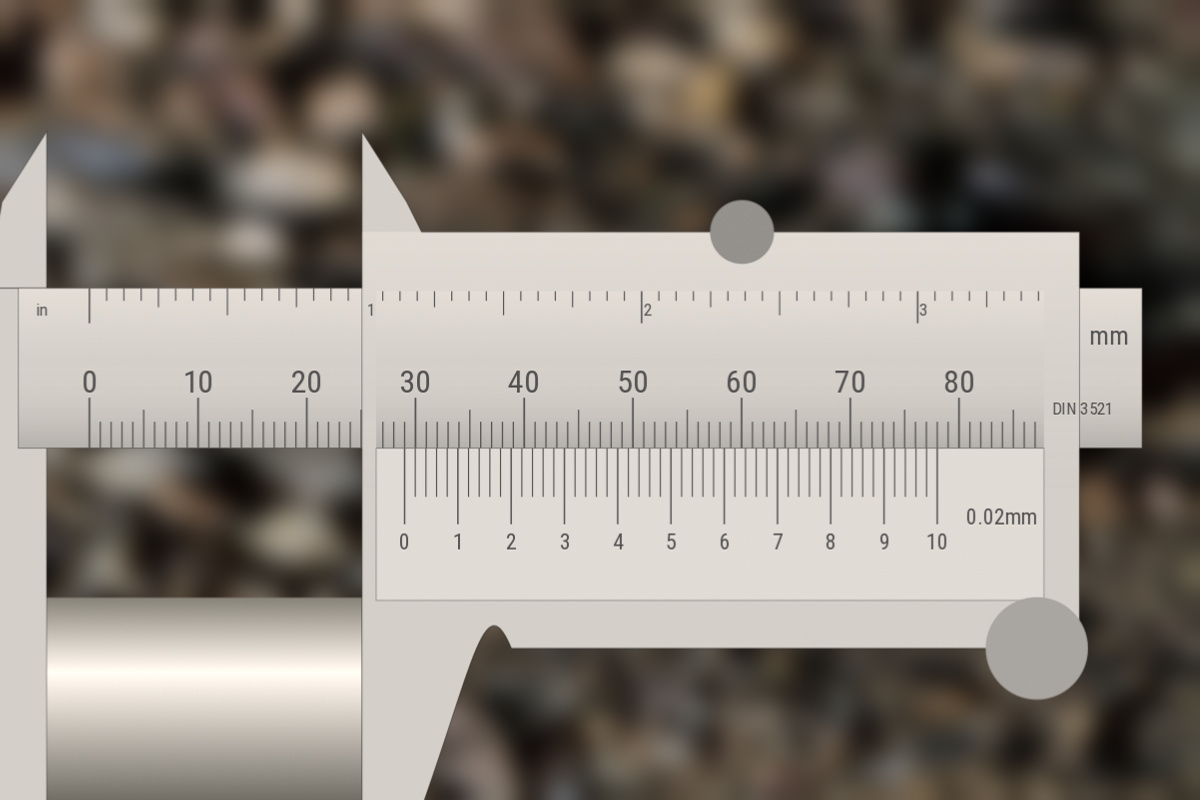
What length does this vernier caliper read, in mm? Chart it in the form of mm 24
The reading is mm 29.0
